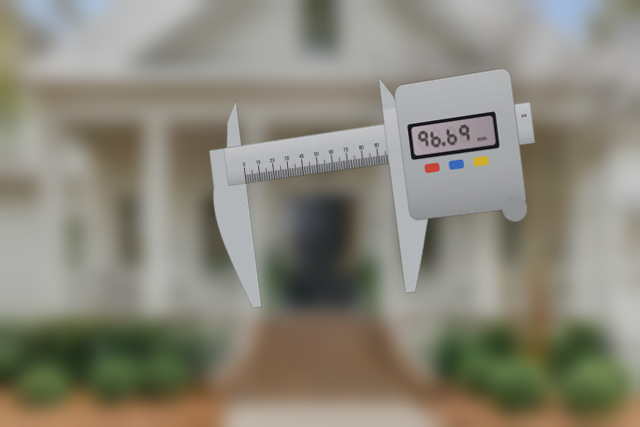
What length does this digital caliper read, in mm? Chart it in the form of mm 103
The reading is mm 96.69
